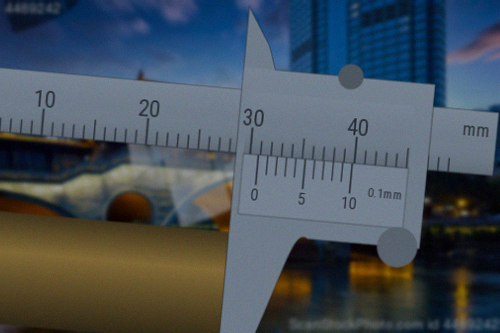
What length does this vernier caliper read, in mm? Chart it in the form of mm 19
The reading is mm 30.8
